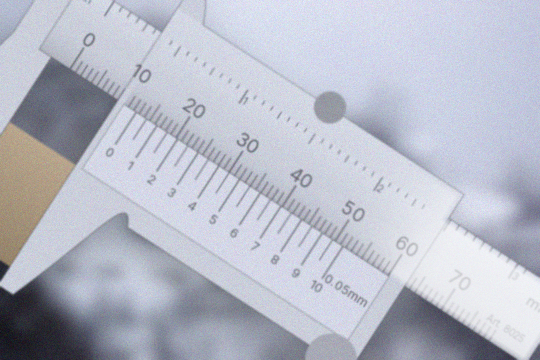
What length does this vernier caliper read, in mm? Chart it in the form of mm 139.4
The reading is mm 12.5
